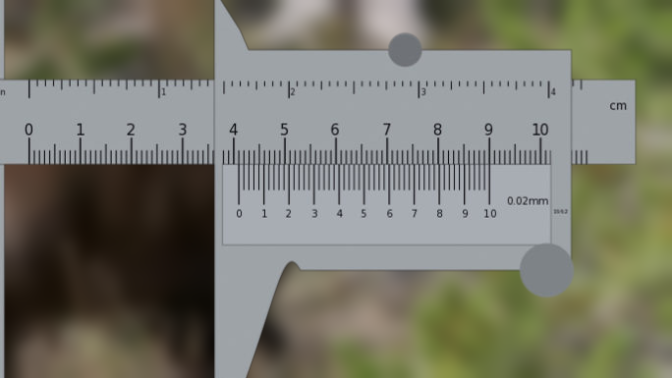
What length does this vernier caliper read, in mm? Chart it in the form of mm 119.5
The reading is mm 41.0
